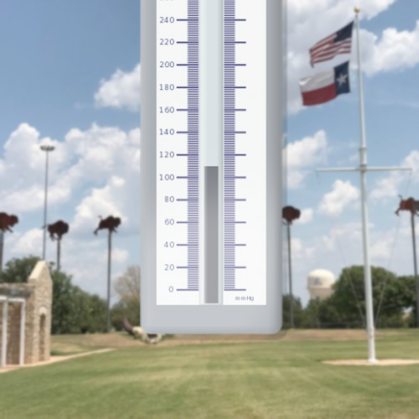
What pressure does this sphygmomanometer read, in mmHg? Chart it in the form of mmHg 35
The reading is mmHg 110
